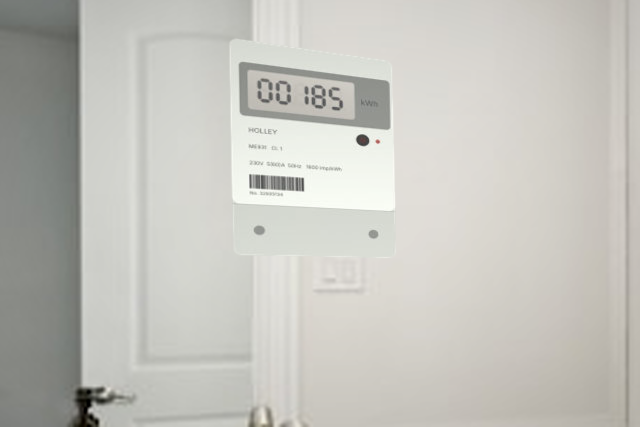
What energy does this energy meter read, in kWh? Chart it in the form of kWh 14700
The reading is kWh 185
